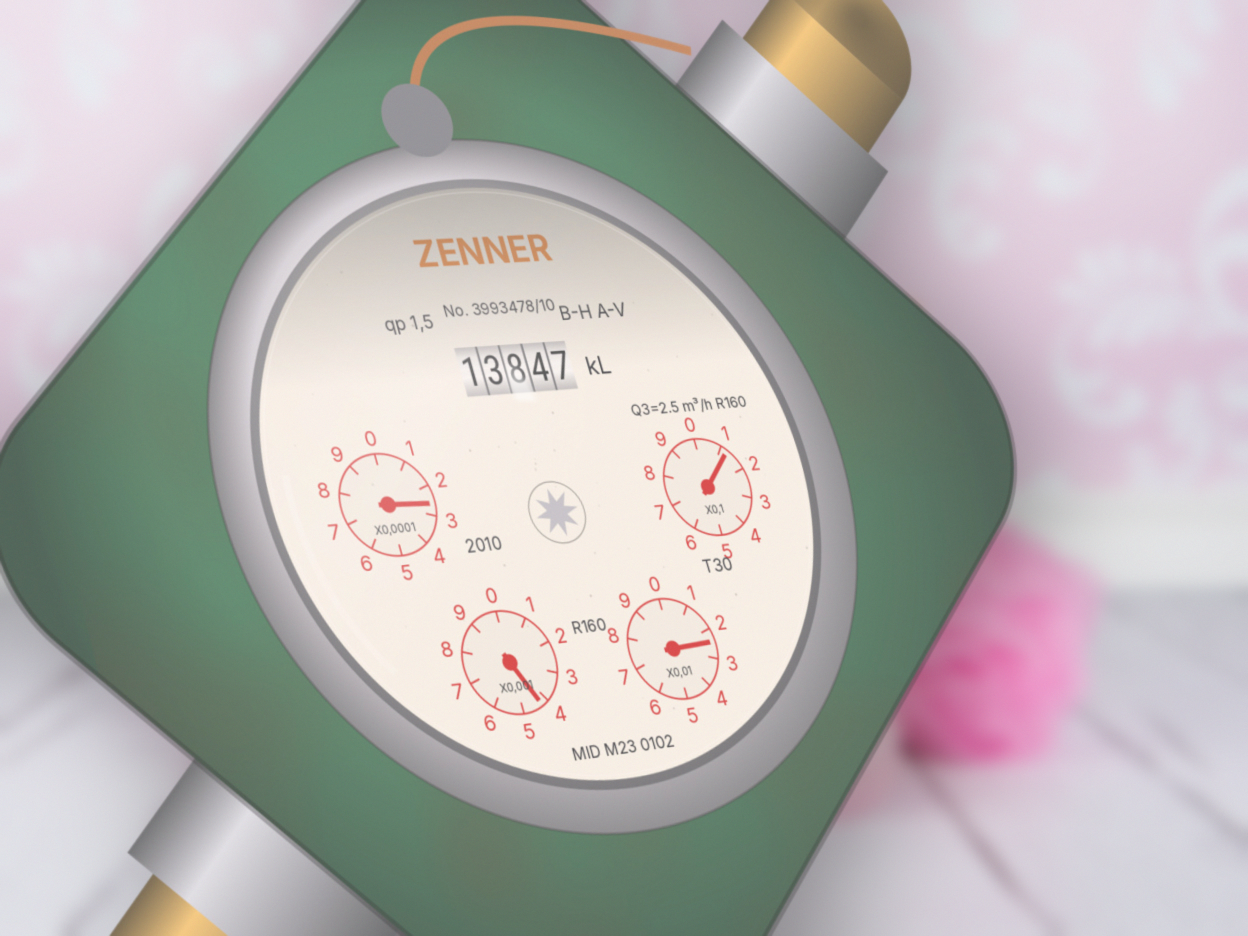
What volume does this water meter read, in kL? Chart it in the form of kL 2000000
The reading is kL 13847.1242
